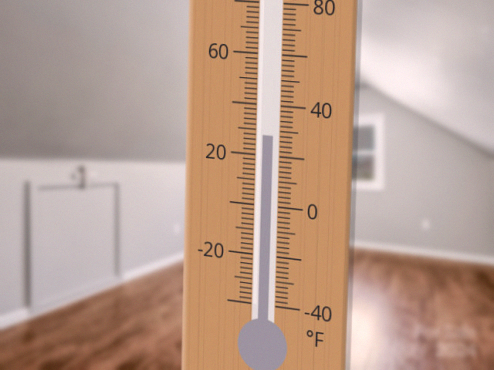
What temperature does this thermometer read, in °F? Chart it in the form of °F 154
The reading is °F 28
